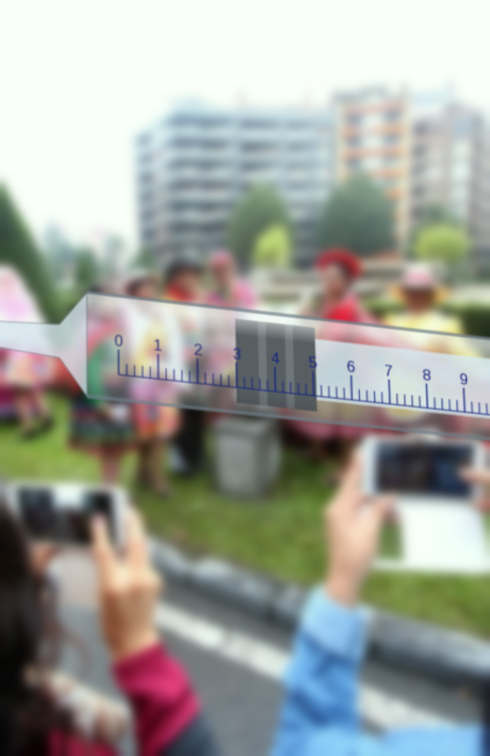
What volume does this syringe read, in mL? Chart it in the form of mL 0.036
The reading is mL 3
